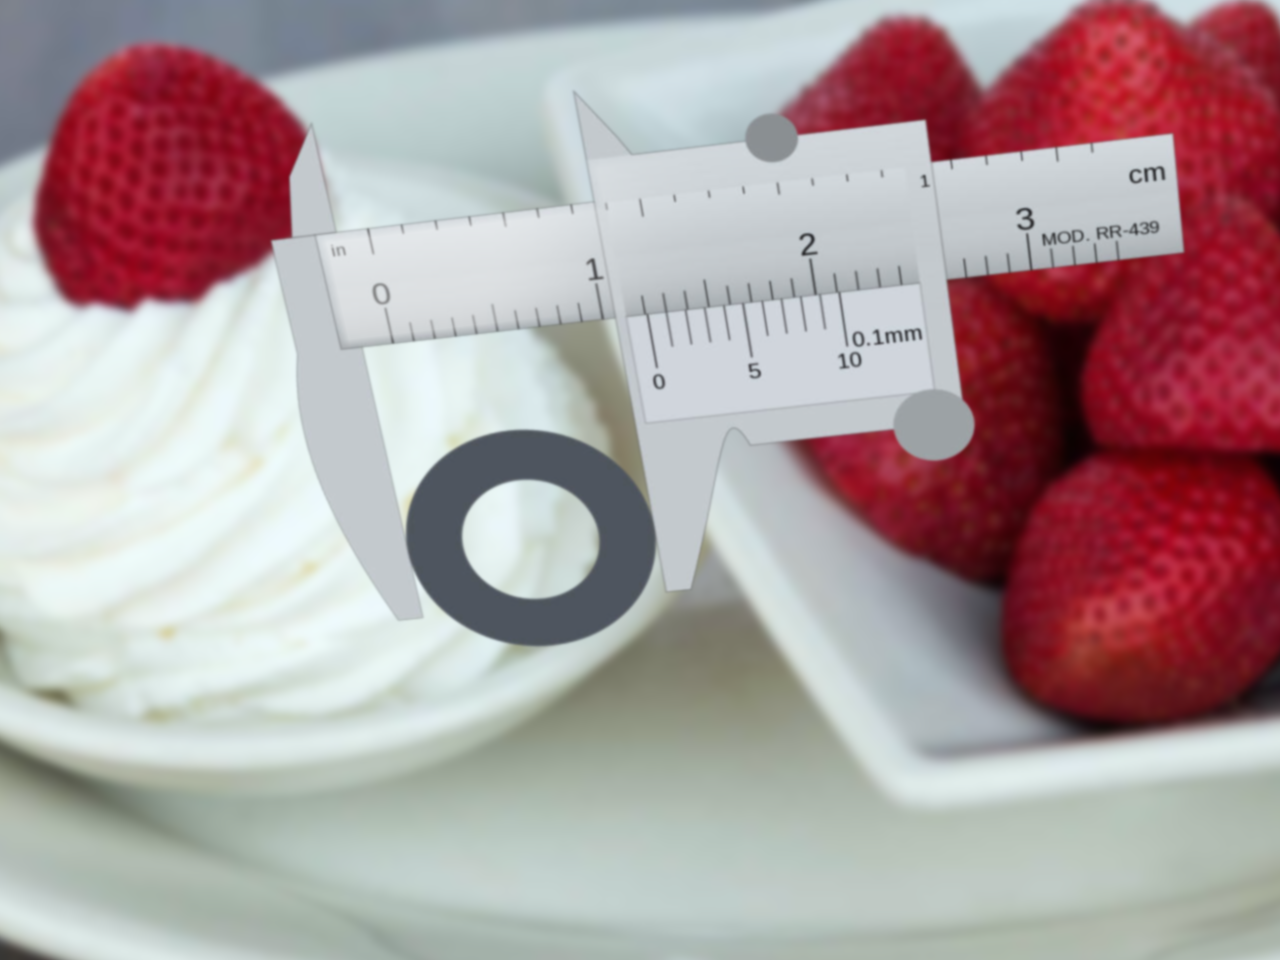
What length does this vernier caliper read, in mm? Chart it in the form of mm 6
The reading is mm 12.1
